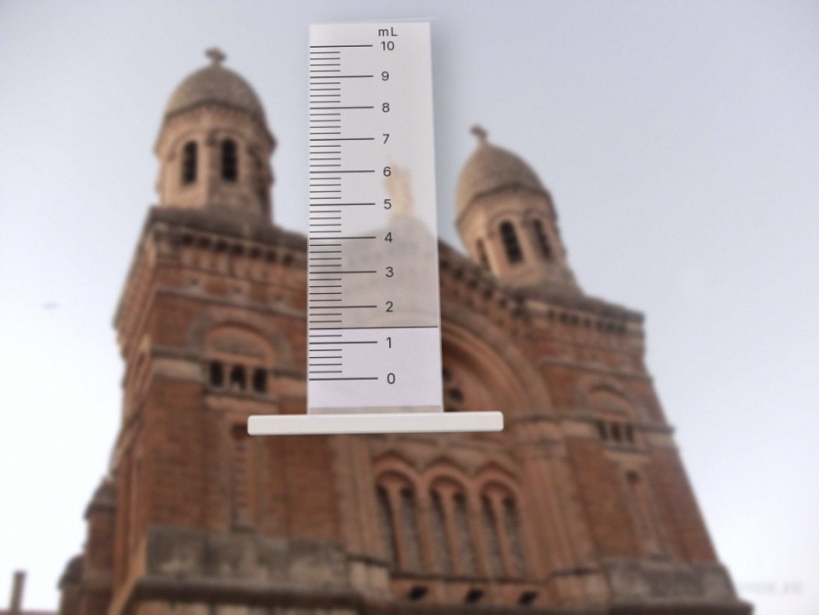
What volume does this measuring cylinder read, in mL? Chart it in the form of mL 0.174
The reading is mL 1.4
